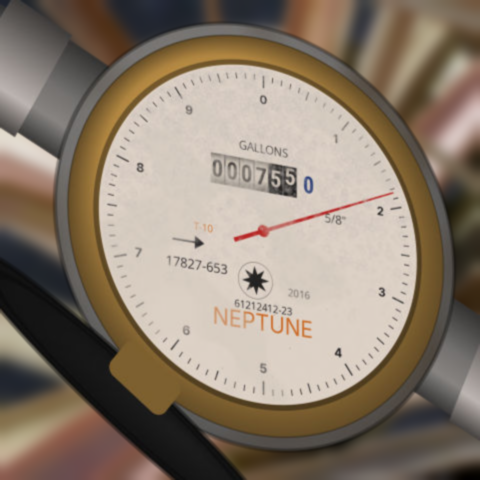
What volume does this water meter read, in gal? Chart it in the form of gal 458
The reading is gal 7551.8
